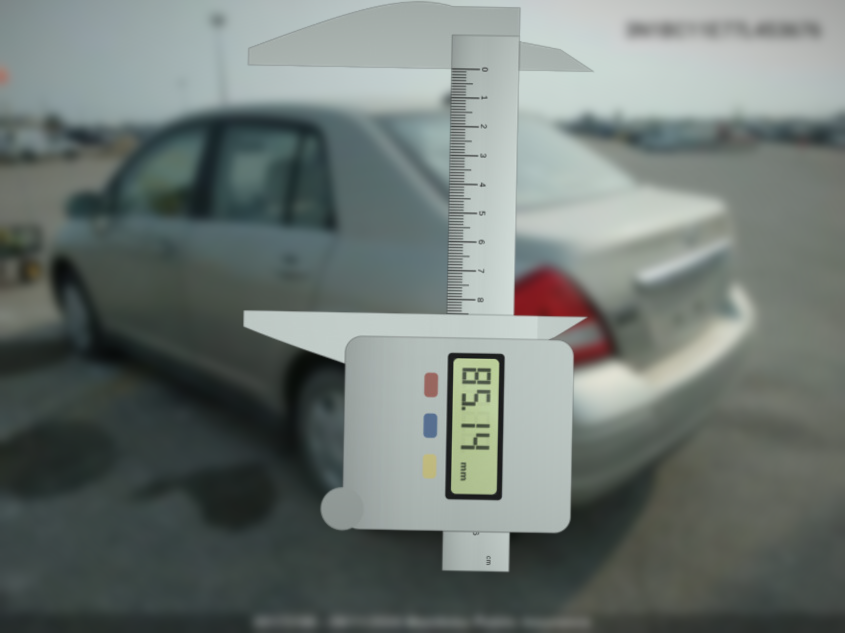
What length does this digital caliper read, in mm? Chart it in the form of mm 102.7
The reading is mm 85.14
